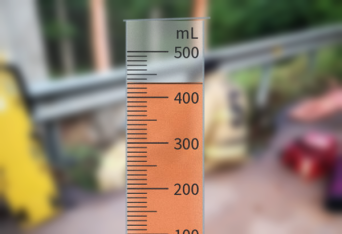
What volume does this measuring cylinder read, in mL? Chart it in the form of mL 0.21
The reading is mL 430
